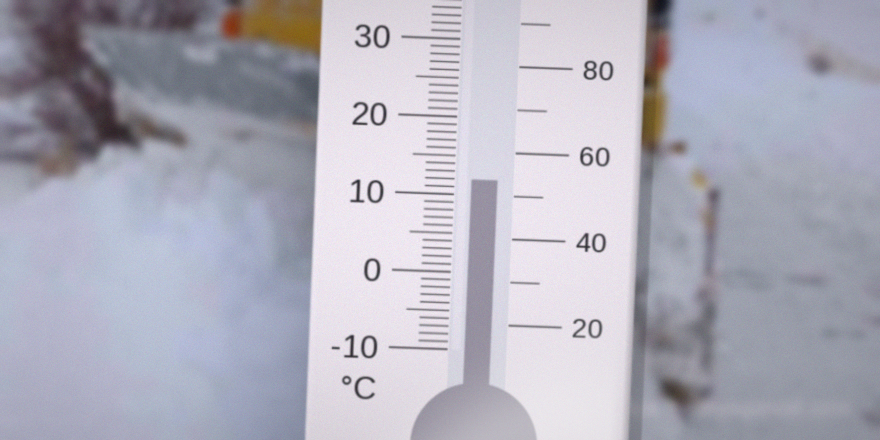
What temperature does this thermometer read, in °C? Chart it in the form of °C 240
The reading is °C 12
